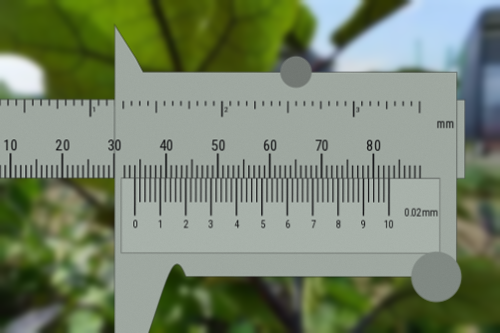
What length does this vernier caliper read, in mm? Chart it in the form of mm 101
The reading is mm 34.0
